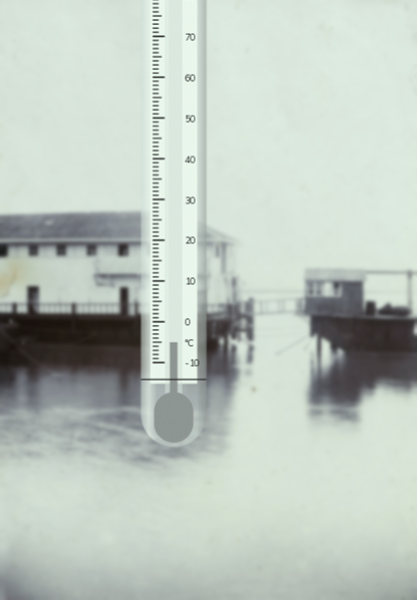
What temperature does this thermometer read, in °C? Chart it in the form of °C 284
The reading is °C -5
